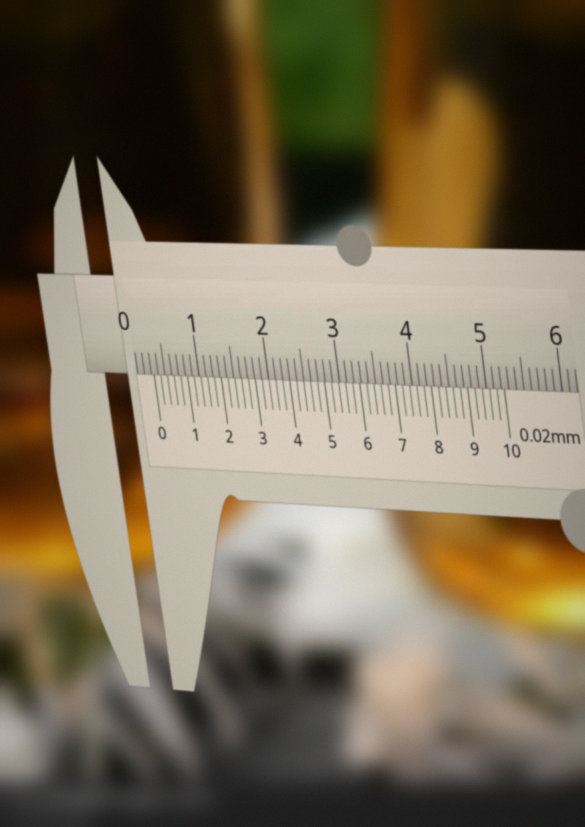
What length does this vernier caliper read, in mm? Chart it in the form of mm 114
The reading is mm 3.4
